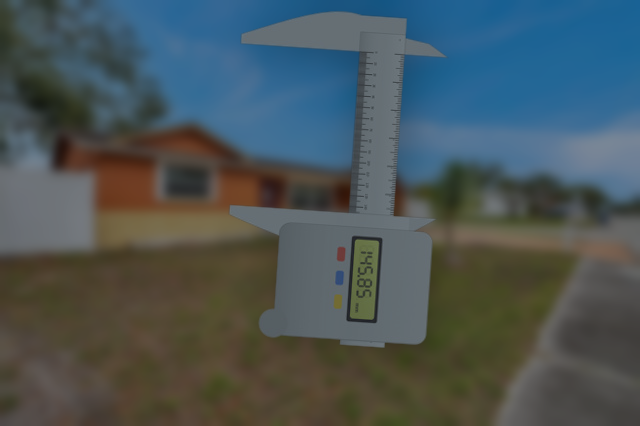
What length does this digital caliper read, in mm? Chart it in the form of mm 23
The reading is mm 145.85
